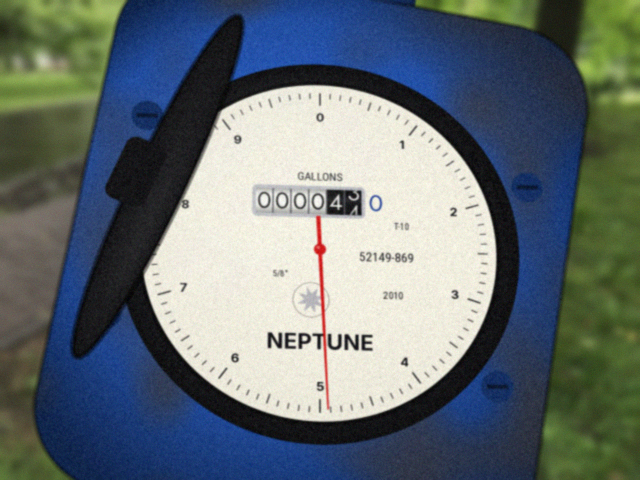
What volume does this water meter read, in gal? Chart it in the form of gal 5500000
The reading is gal 434.9
